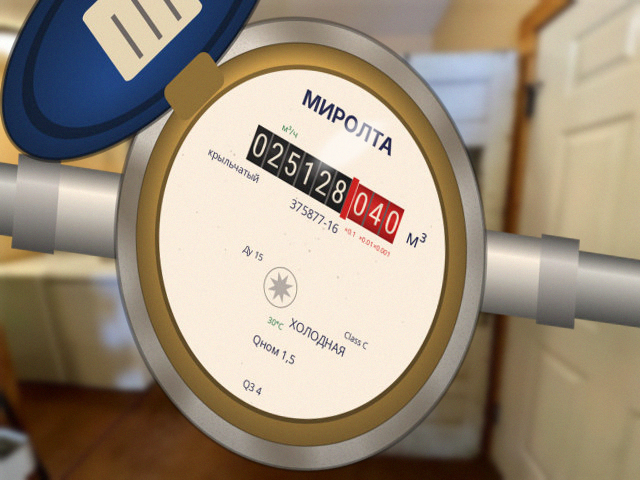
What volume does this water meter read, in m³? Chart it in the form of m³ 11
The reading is m³ 25128.040
